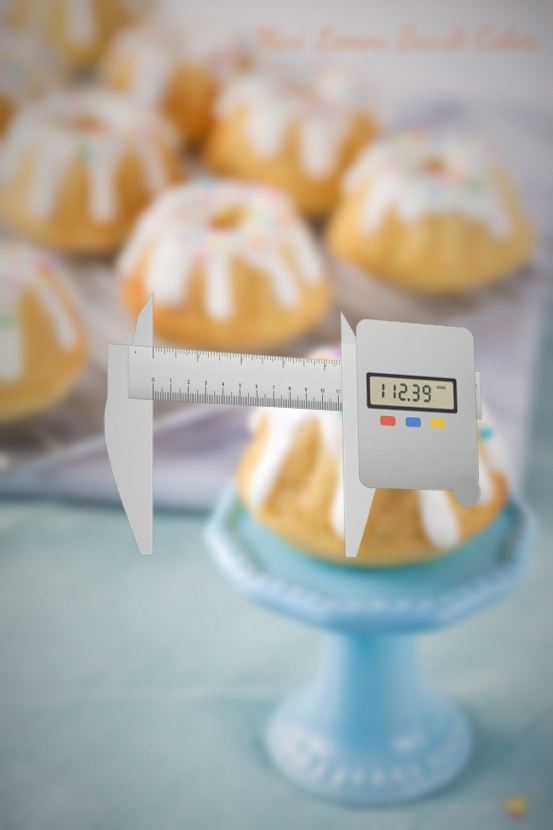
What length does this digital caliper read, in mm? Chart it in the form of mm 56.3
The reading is mm 112.39
